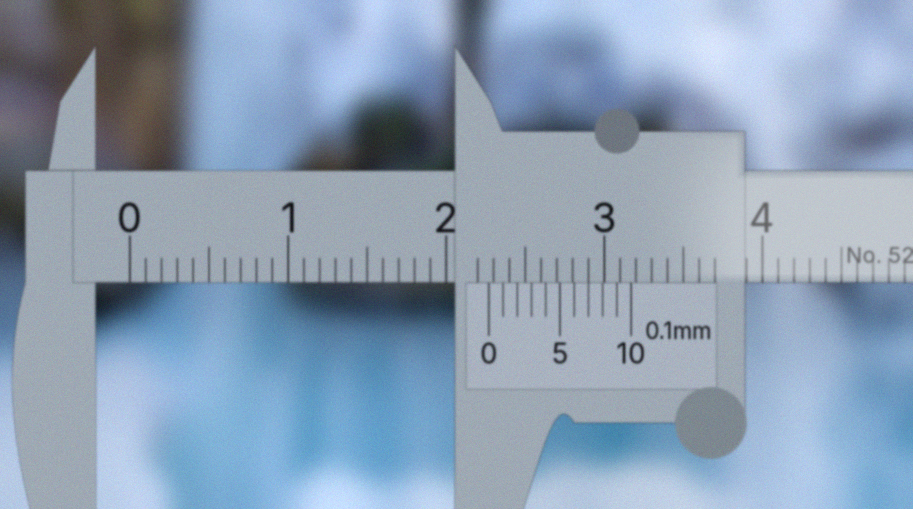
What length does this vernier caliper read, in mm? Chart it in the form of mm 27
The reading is mm 22.7
